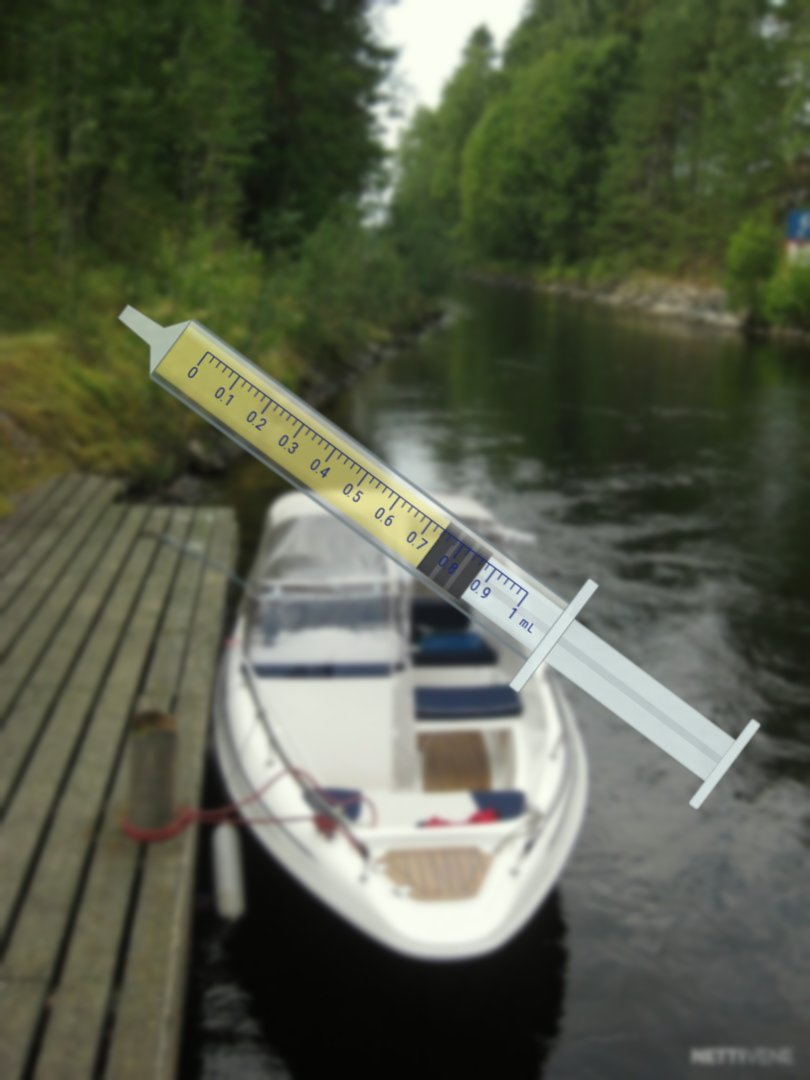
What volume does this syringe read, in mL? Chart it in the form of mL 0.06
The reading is mL 0.74
